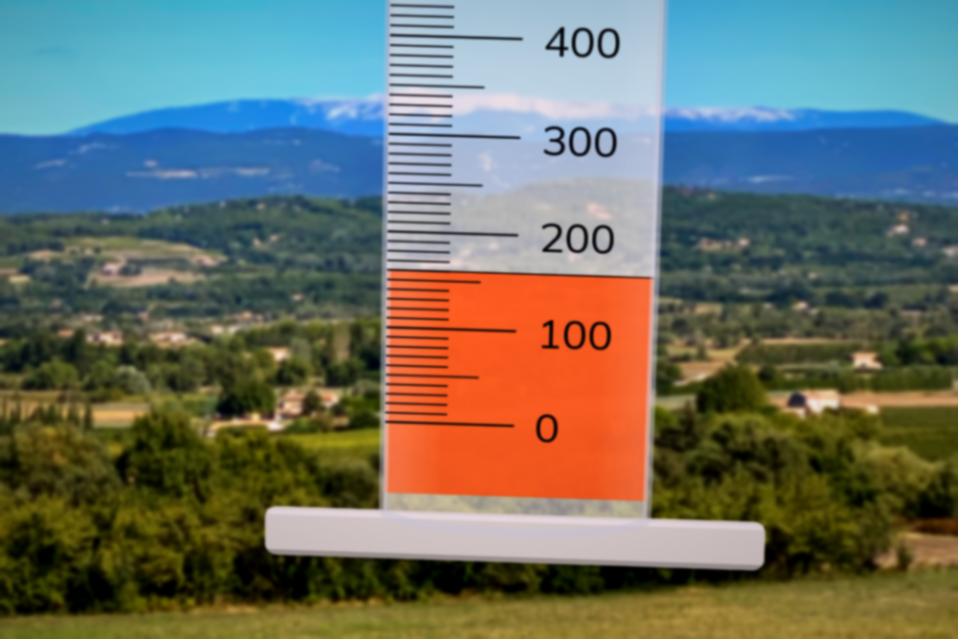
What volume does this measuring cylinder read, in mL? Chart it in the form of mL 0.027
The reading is mL 160
